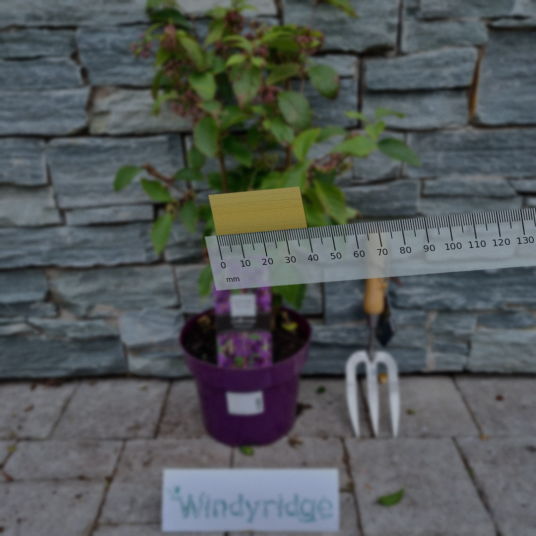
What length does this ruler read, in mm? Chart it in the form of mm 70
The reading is mm 40
